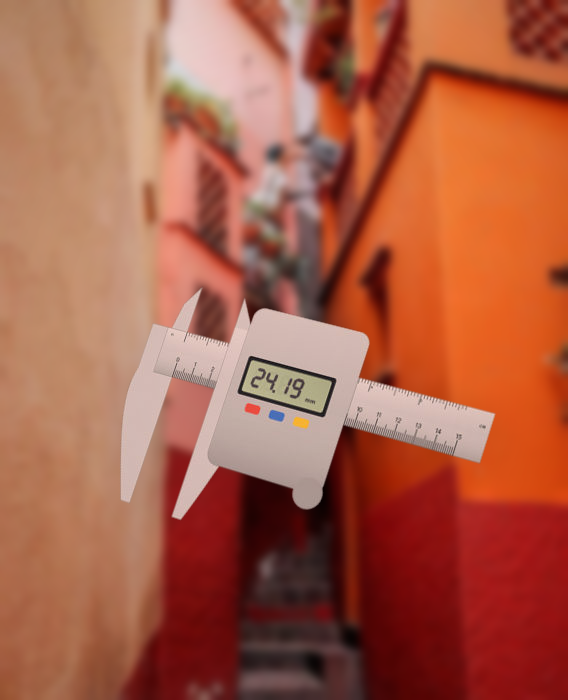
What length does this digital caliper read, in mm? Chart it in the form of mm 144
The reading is mm 24.19
